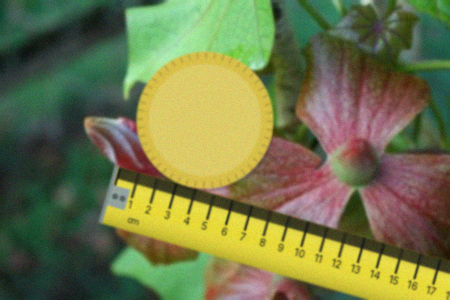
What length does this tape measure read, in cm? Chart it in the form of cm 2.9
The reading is cm 7
